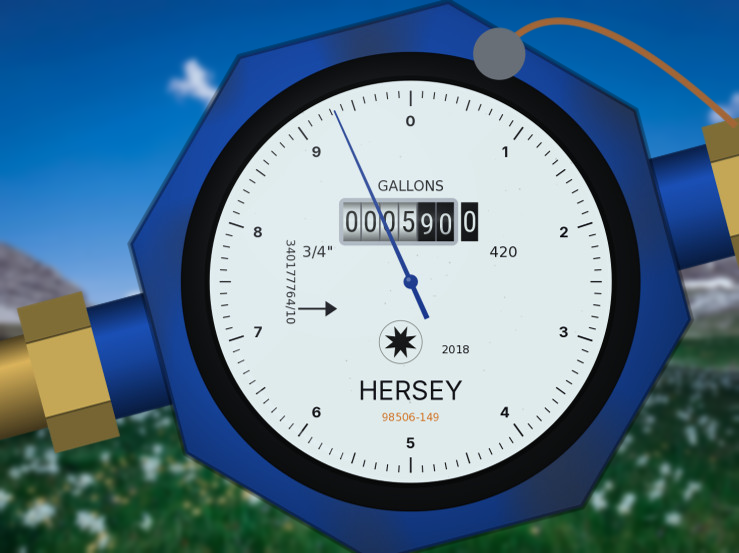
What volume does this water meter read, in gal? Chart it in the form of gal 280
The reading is gal 5899.3
